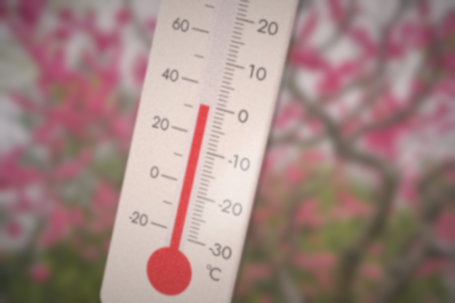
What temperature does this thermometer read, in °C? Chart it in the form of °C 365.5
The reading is °C 0
